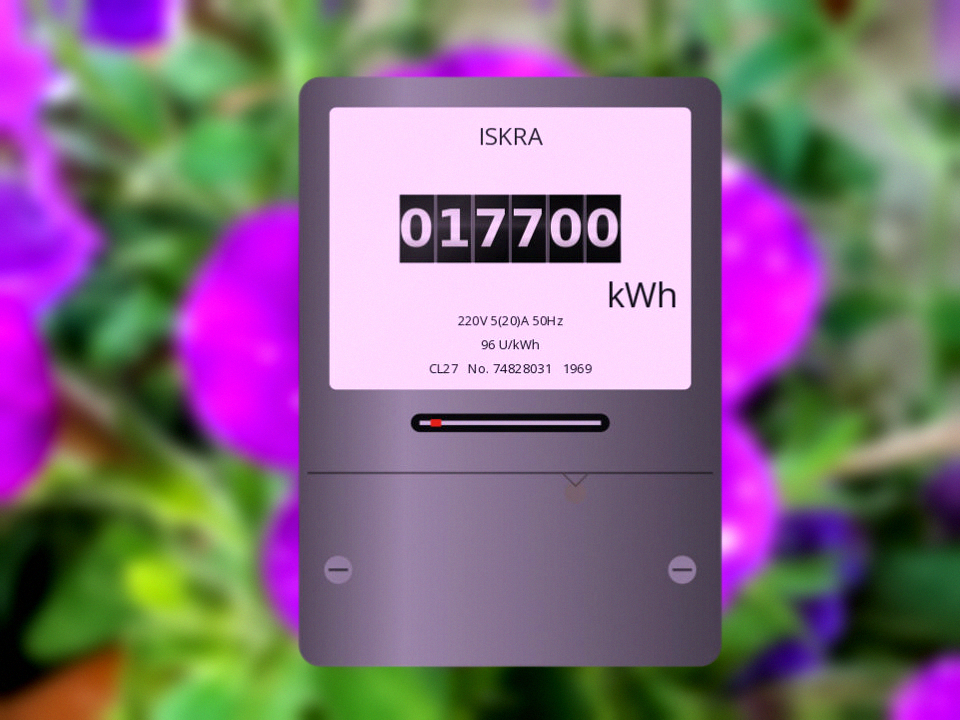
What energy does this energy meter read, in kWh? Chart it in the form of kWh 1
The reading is kWh 17700
